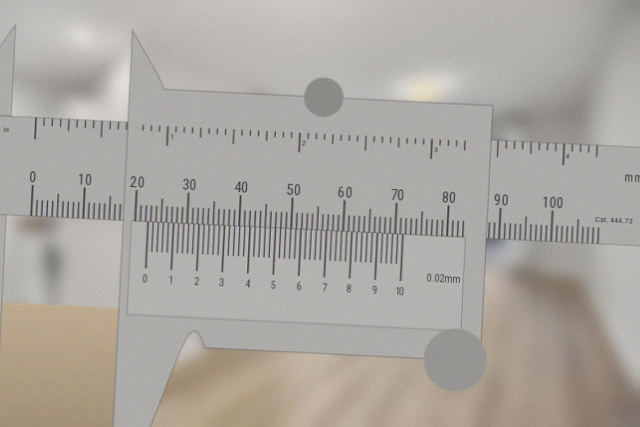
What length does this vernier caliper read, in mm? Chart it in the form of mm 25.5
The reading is mm 22.5
